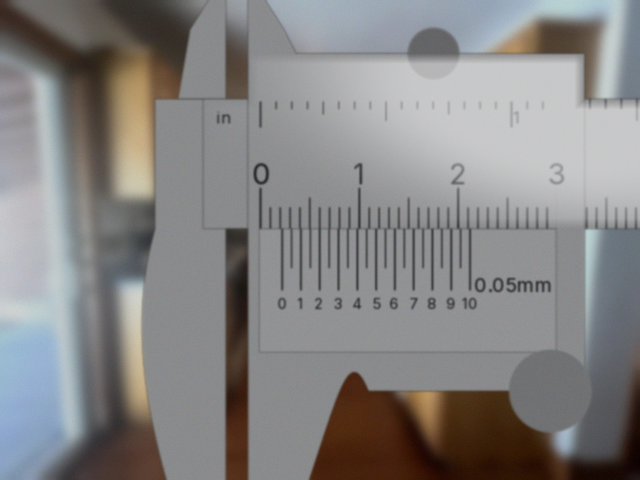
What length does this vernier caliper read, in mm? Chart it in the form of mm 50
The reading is mm 2.2
